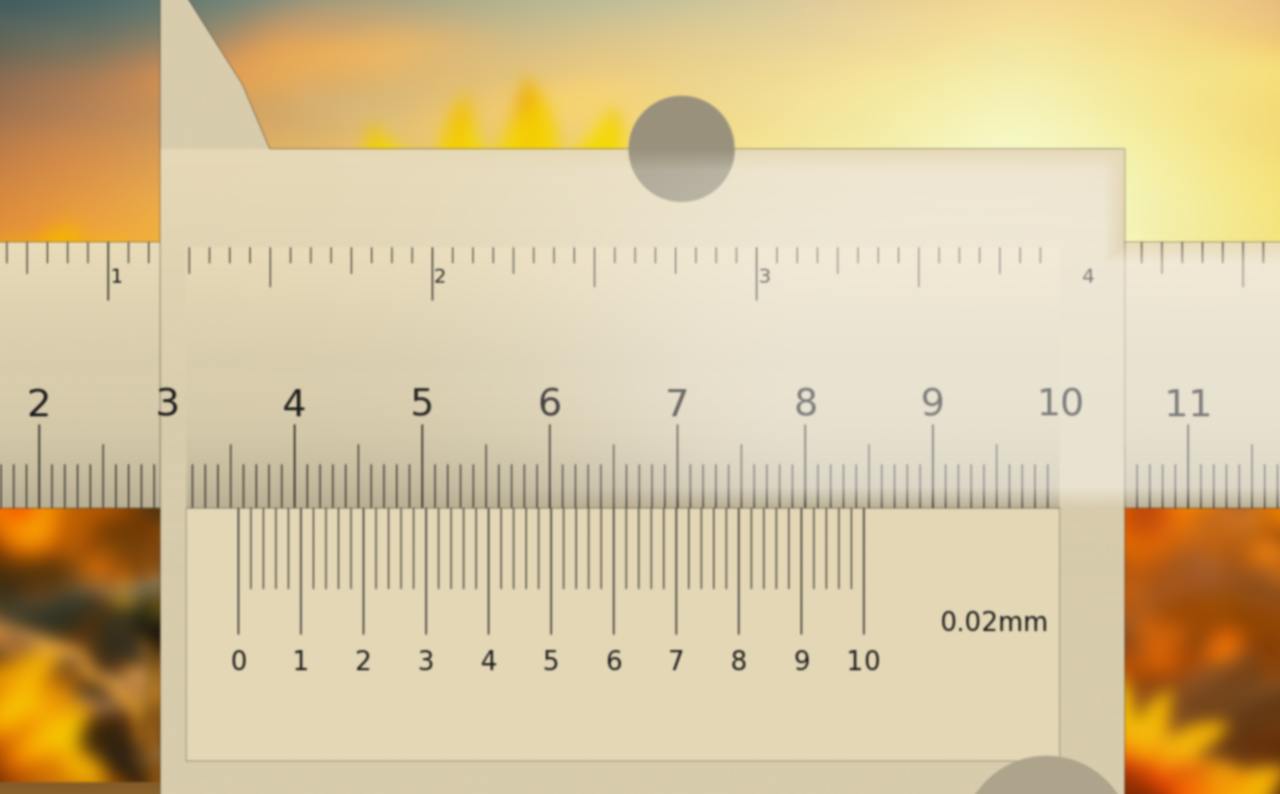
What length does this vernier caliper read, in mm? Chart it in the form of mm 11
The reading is mm 35.6
